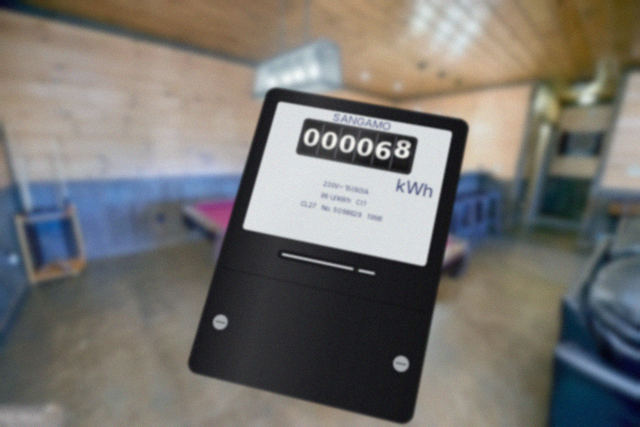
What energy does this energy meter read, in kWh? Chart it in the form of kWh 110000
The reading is kWh 68
